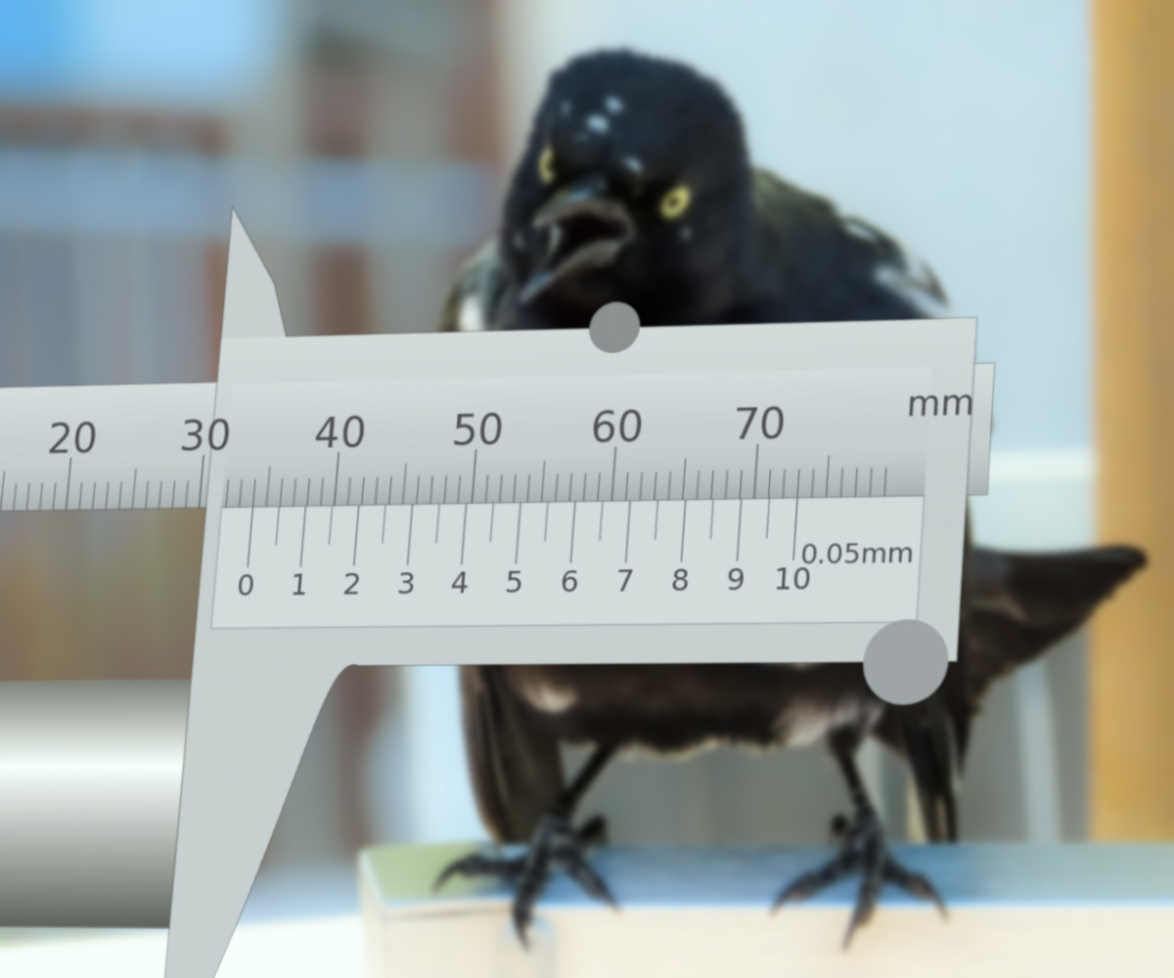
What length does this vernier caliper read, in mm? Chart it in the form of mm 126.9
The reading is mm 34.0
